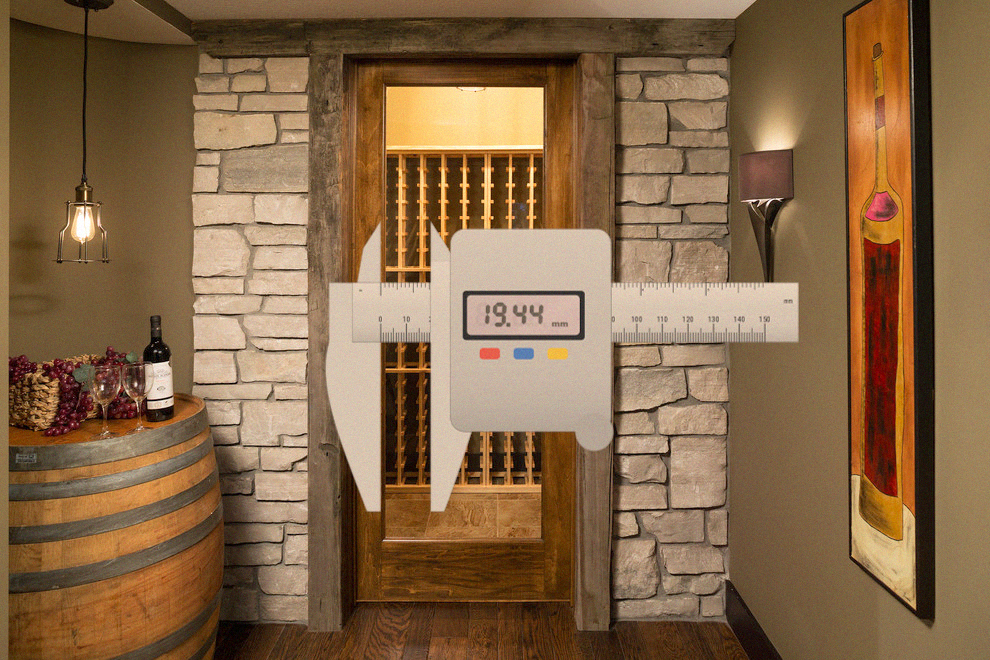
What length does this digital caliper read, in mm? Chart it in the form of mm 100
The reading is mm 19.44
